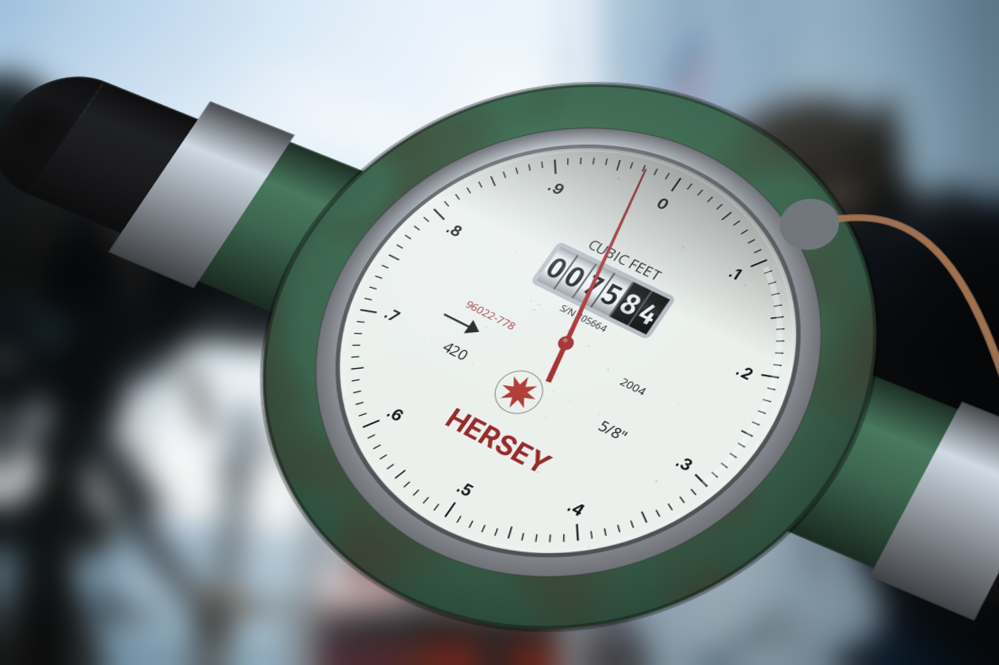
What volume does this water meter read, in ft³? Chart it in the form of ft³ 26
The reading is ft³ 7583.97
